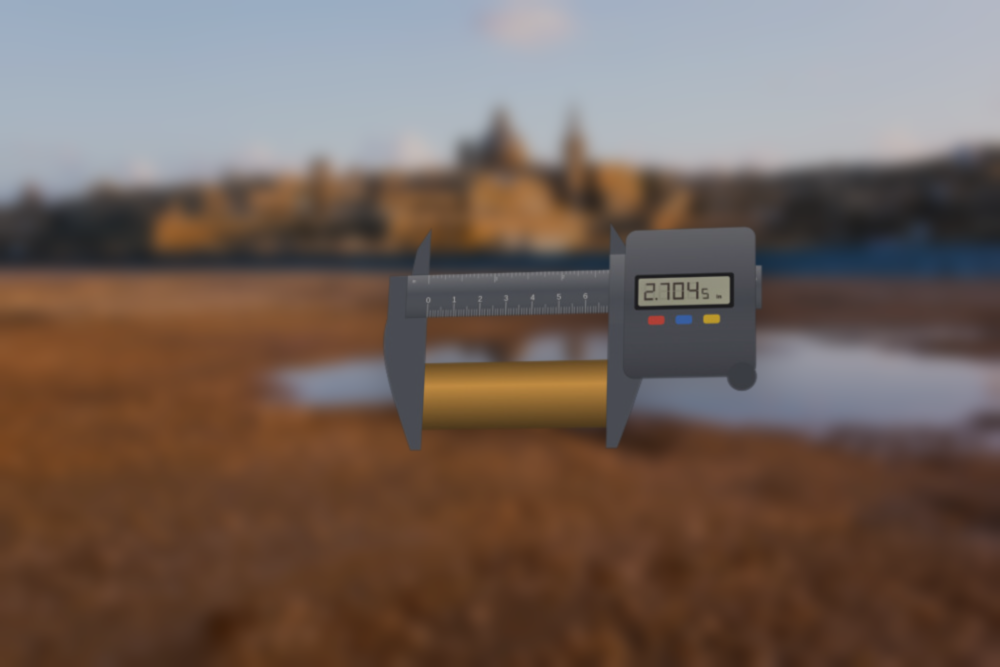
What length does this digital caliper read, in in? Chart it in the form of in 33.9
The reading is in 2.7045
